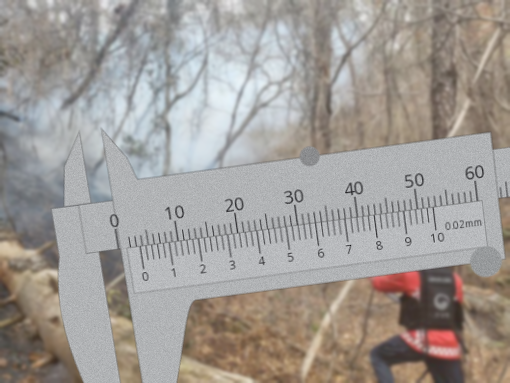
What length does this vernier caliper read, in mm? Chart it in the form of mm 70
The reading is mm 3.6
